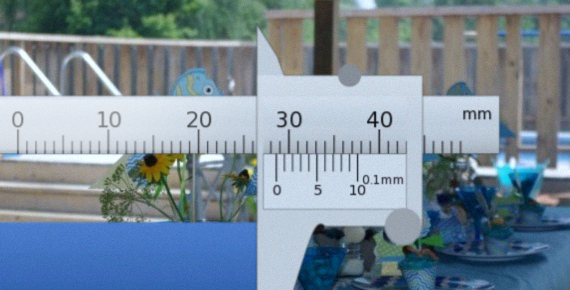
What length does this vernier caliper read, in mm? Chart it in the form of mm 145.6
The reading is mm 28.6
